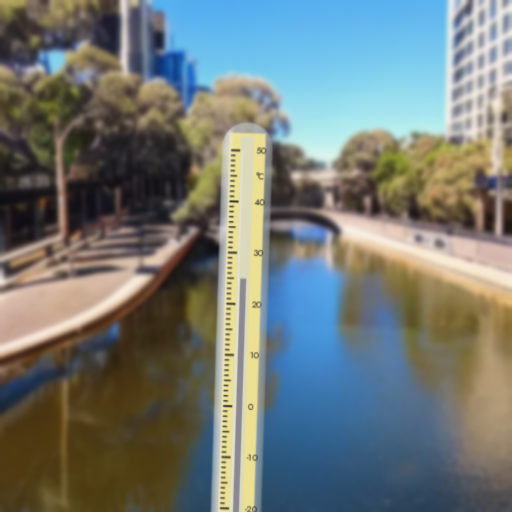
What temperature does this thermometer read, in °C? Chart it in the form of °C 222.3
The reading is °C 25
